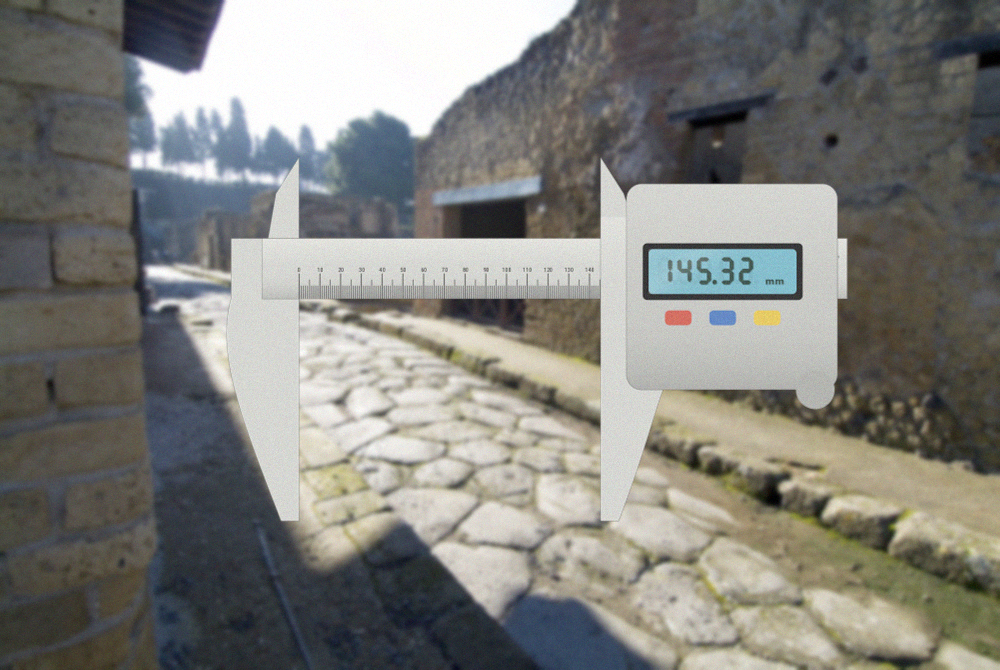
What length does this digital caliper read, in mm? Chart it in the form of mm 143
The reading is mm 145.32
